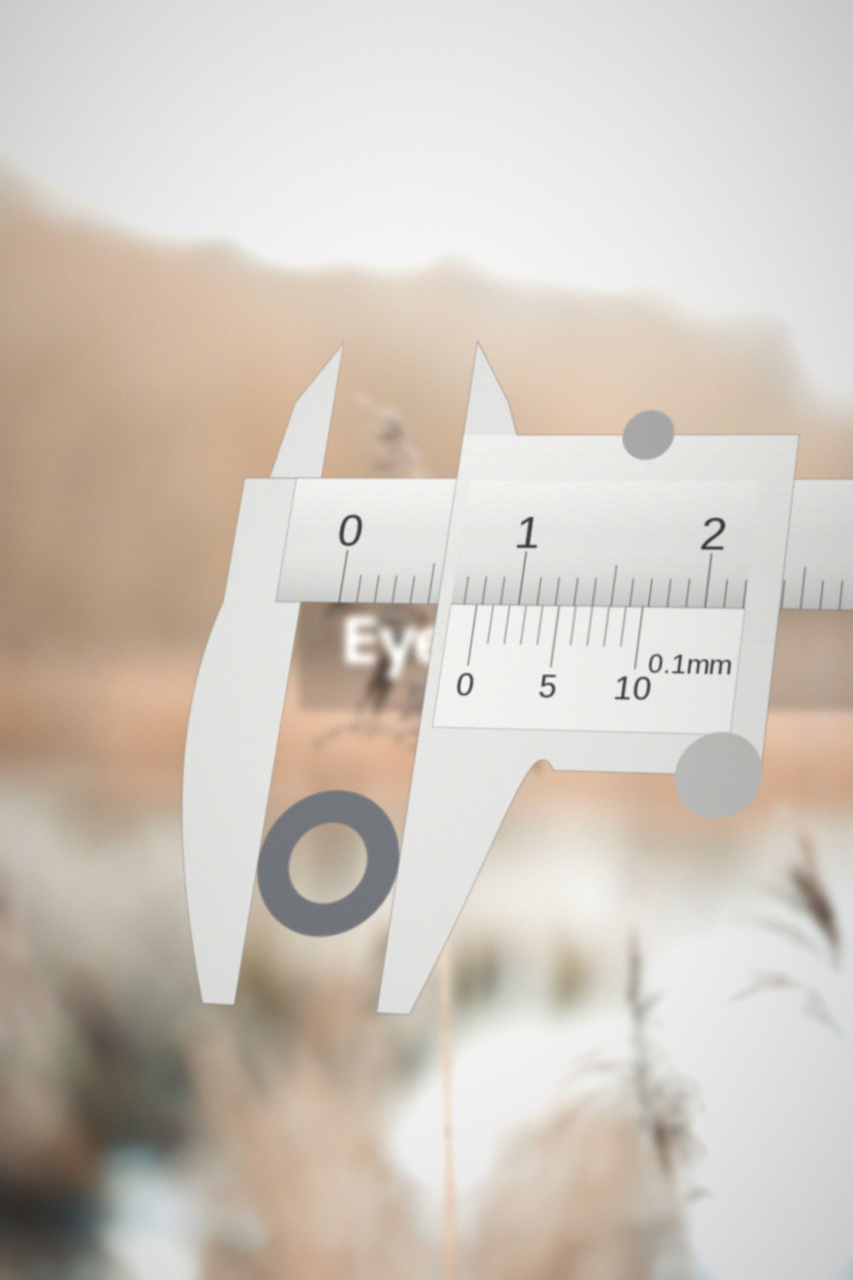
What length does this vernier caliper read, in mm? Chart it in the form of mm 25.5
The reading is mm 7.7
